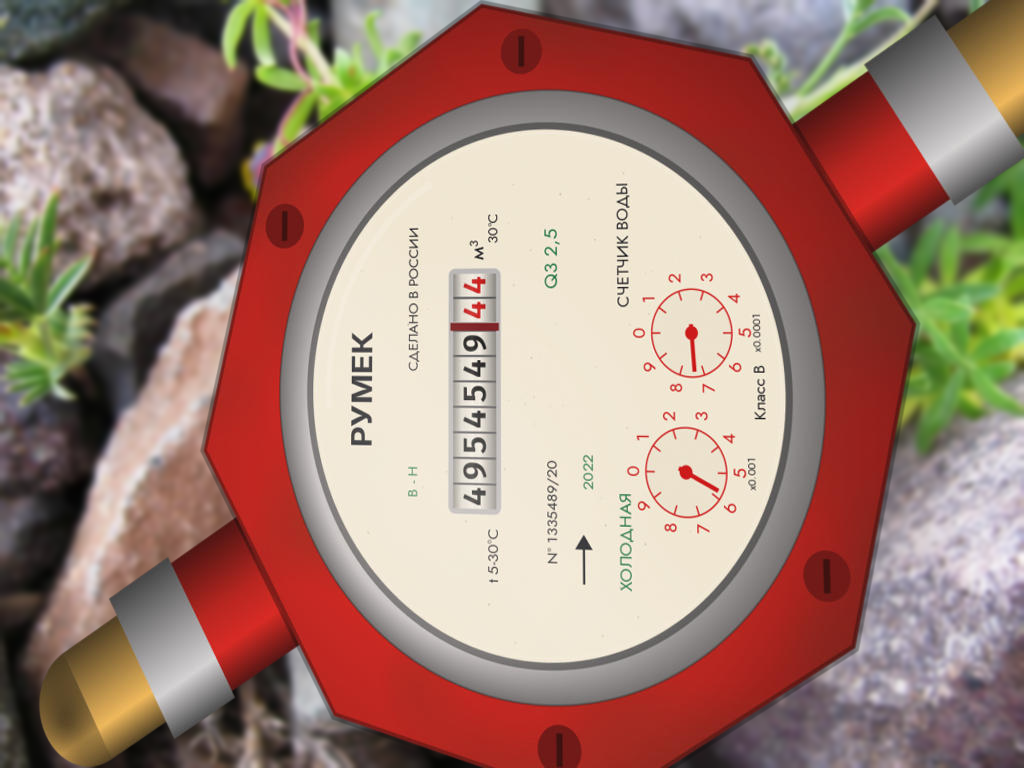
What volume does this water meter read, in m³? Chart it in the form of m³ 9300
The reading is m³ 4954549.4457
